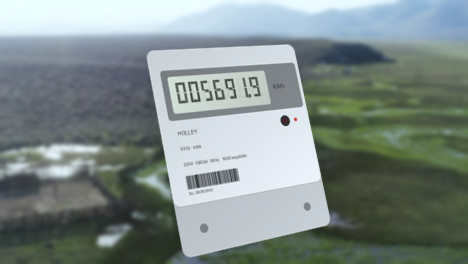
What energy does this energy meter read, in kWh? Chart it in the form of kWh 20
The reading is kWh 5691.9
